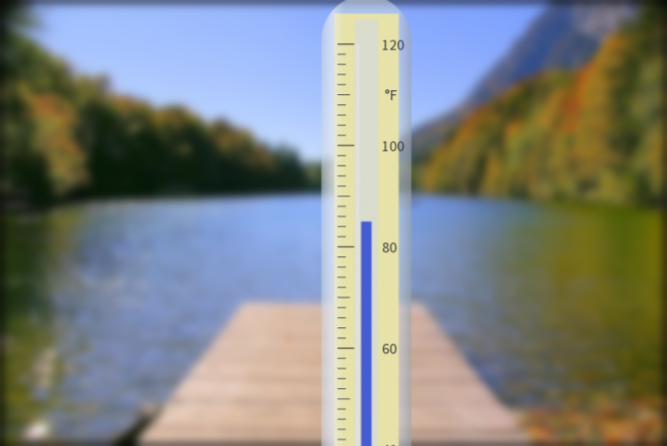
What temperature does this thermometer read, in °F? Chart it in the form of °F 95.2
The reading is °F 85
